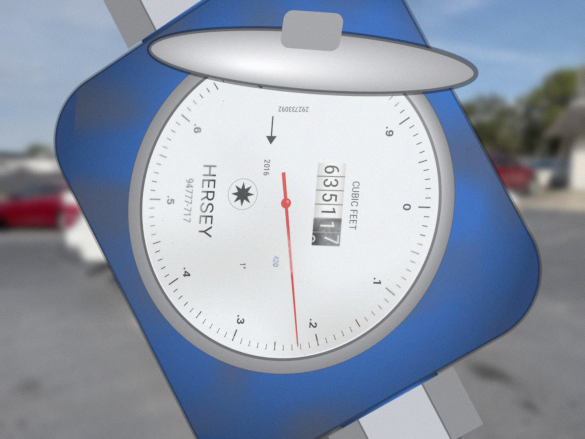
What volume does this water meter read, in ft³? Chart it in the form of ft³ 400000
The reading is ft³ 635117.22
